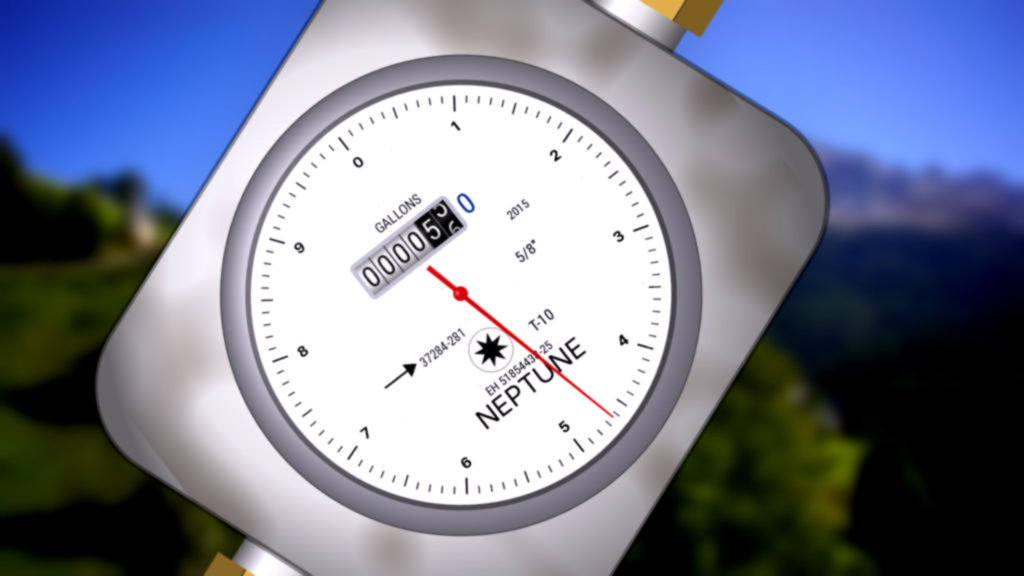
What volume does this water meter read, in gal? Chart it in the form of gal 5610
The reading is gal 554.6
